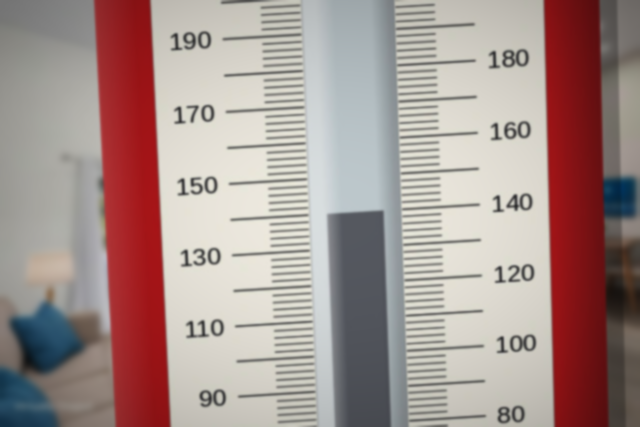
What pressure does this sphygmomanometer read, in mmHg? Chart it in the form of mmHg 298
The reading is mmHg 140
